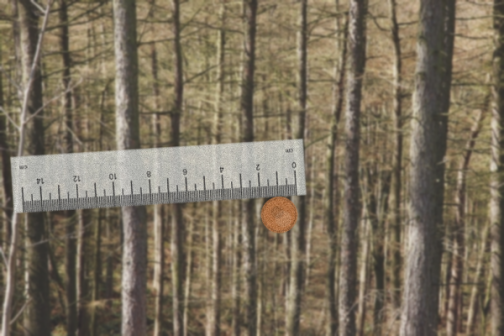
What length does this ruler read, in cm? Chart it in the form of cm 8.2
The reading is cm 2
